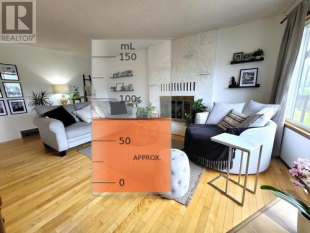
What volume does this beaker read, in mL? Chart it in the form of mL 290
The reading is mL 75
